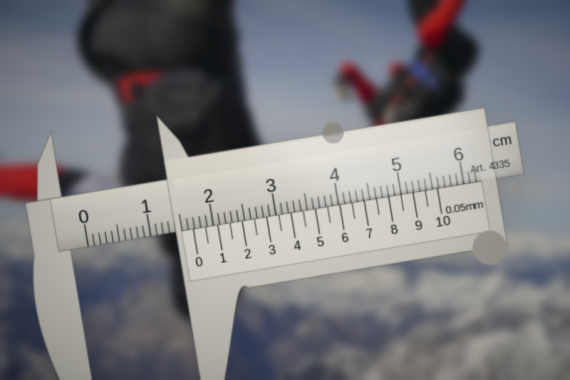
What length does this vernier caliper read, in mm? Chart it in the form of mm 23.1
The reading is mm 16.8
